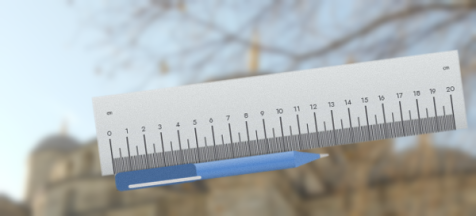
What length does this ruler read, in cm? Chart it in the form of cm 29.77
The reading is cm 12.5
